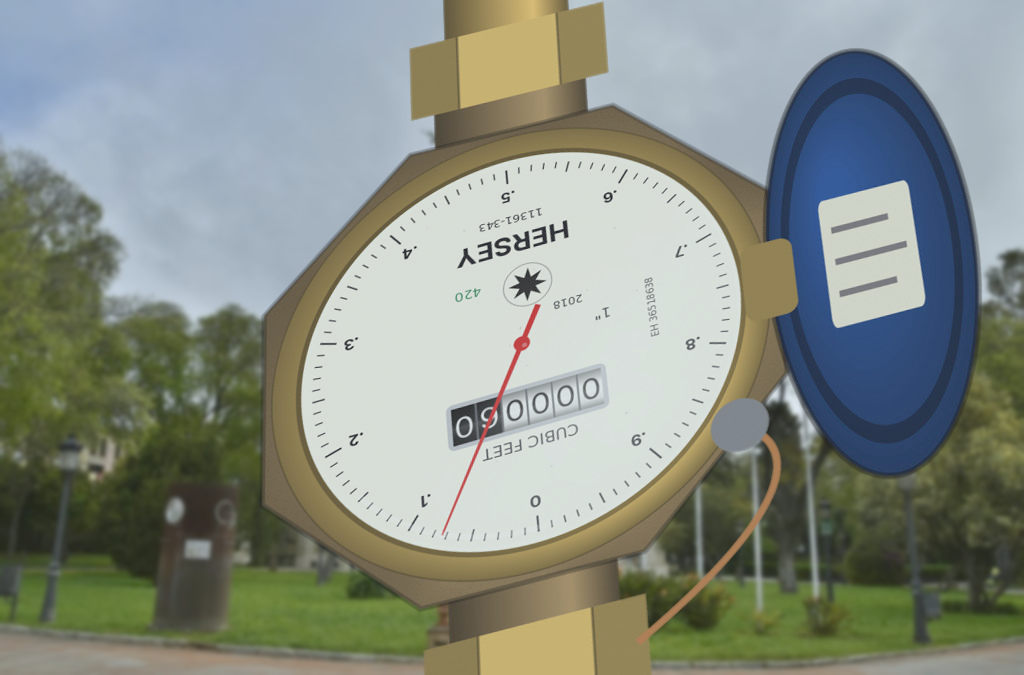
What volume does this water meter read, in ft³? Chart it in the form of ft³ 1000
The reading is ft³ 60.07
